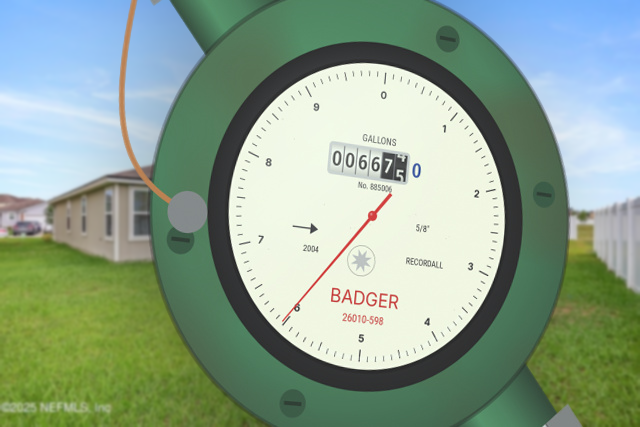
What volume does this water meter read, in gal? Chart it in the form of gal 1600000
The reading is gal 66746.0
